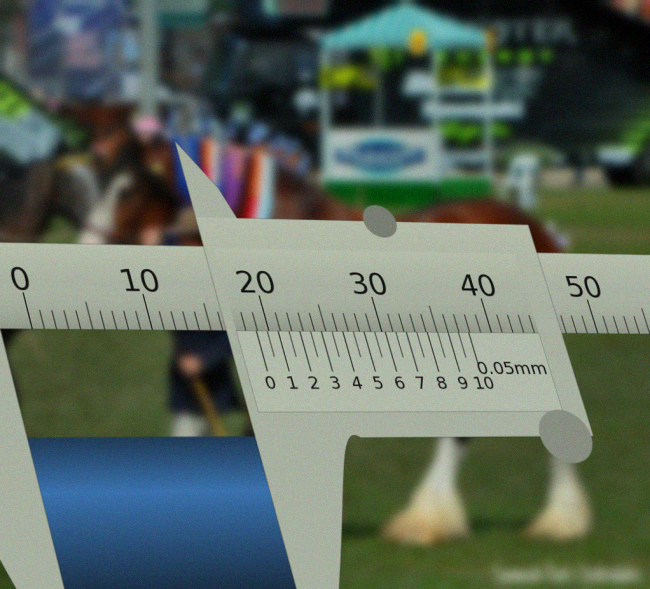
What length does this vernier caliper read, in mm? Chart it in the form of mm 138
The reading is mm 18.9
